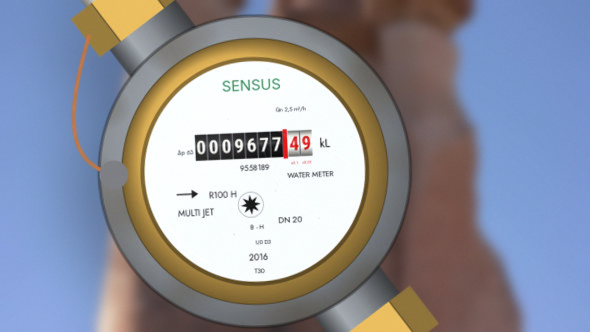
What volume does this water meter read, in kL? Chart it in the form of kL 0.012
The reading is kL 9677.49
